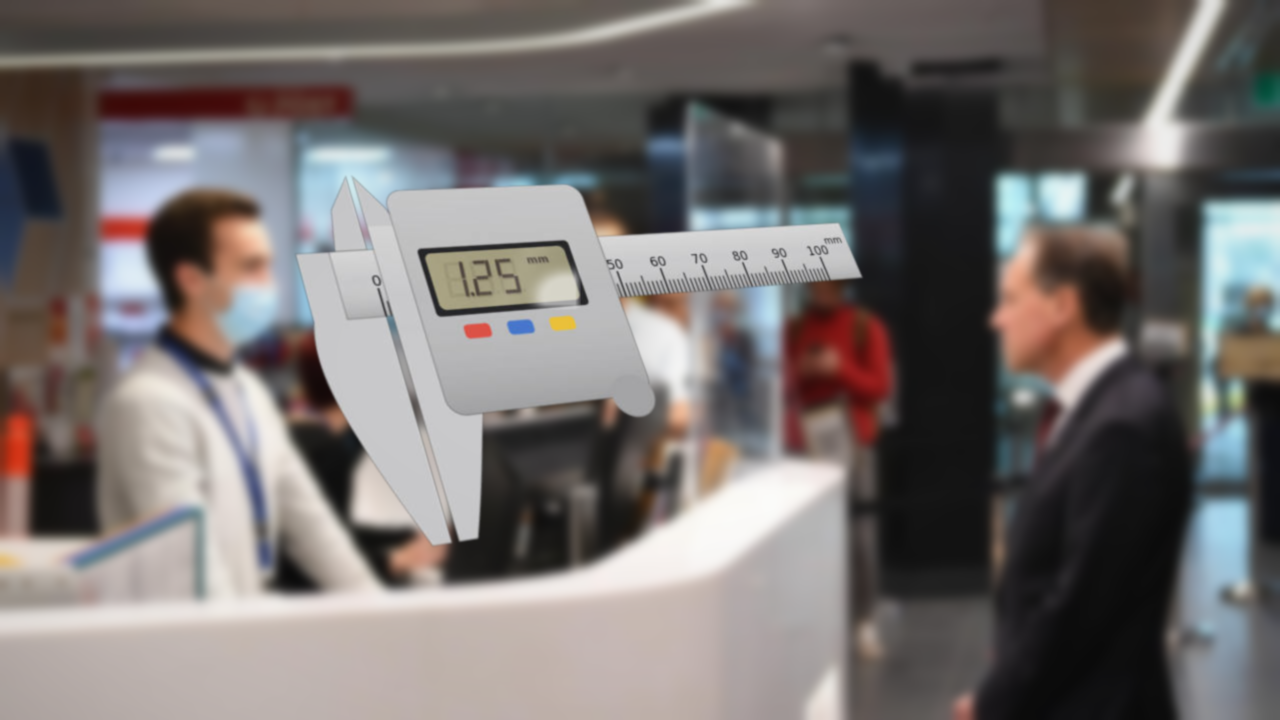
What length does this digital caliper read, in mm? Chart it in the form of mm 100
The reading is mm 1.25
